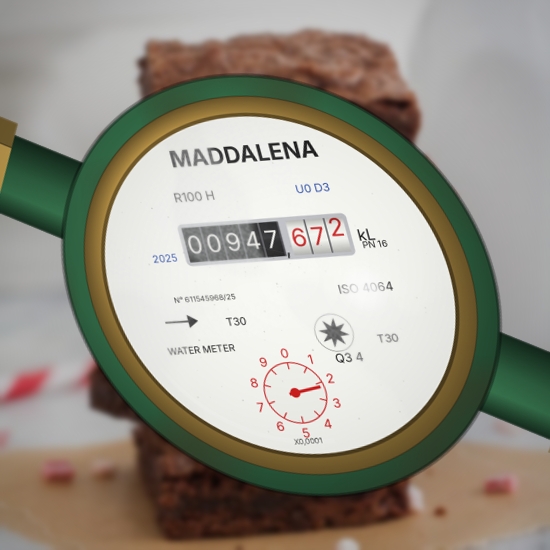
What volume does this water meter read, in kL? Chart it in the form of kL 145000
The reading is kL 947.6722
